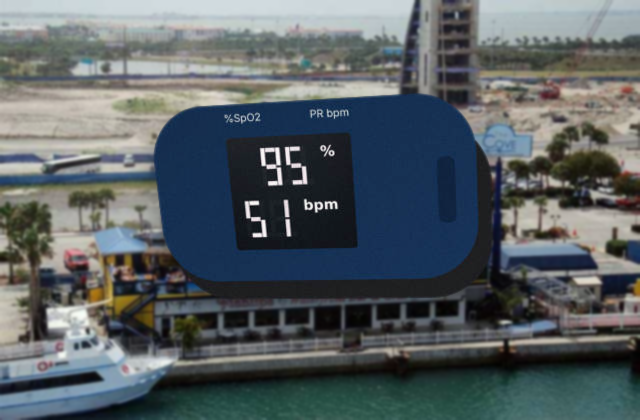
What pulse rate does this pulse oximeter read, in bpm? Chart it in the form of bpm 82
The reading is bpm 51
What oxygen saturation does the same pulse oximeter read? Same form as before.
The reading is % 95
